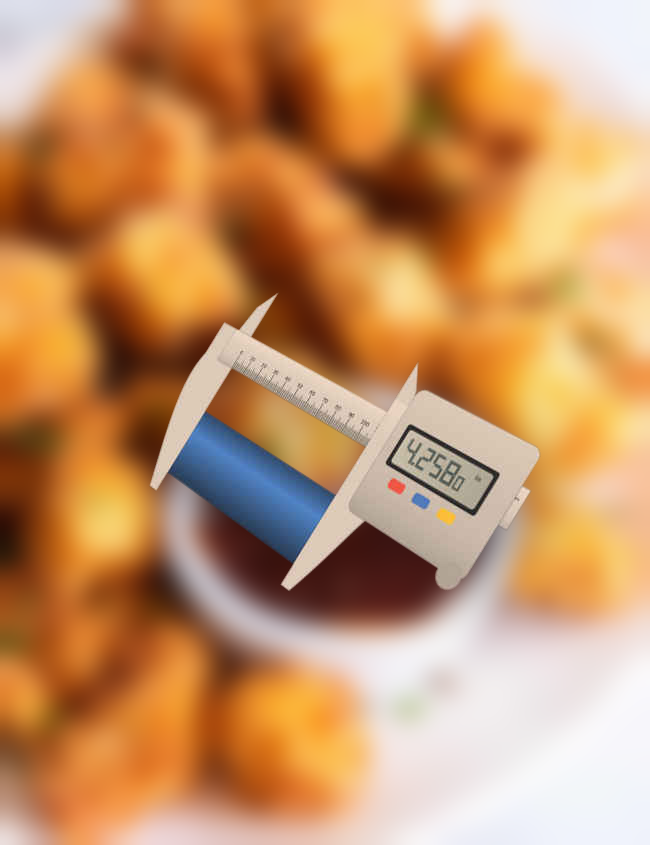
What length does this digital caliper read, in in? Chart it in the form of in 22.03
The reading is in 4.2580
